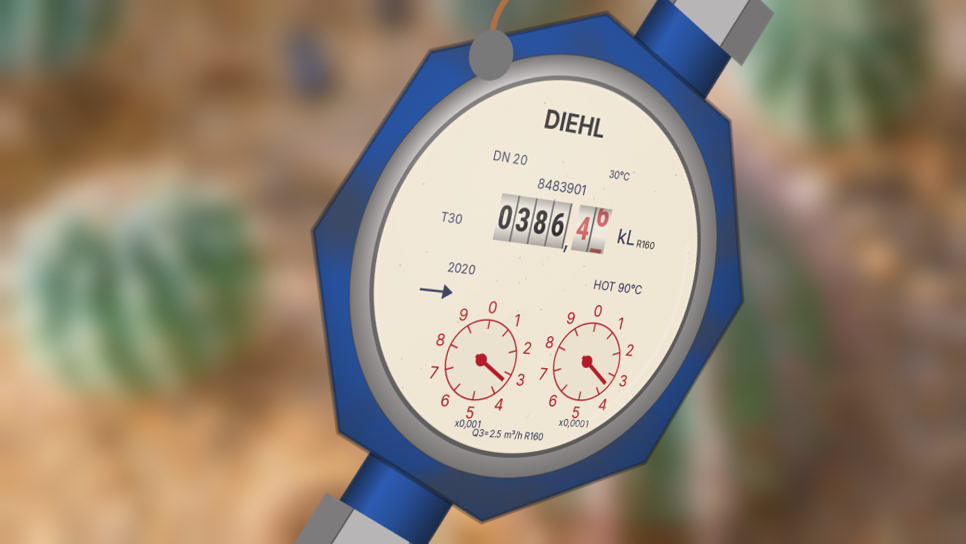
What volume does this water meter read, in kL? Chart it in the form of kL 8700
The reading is kL 386.4633
